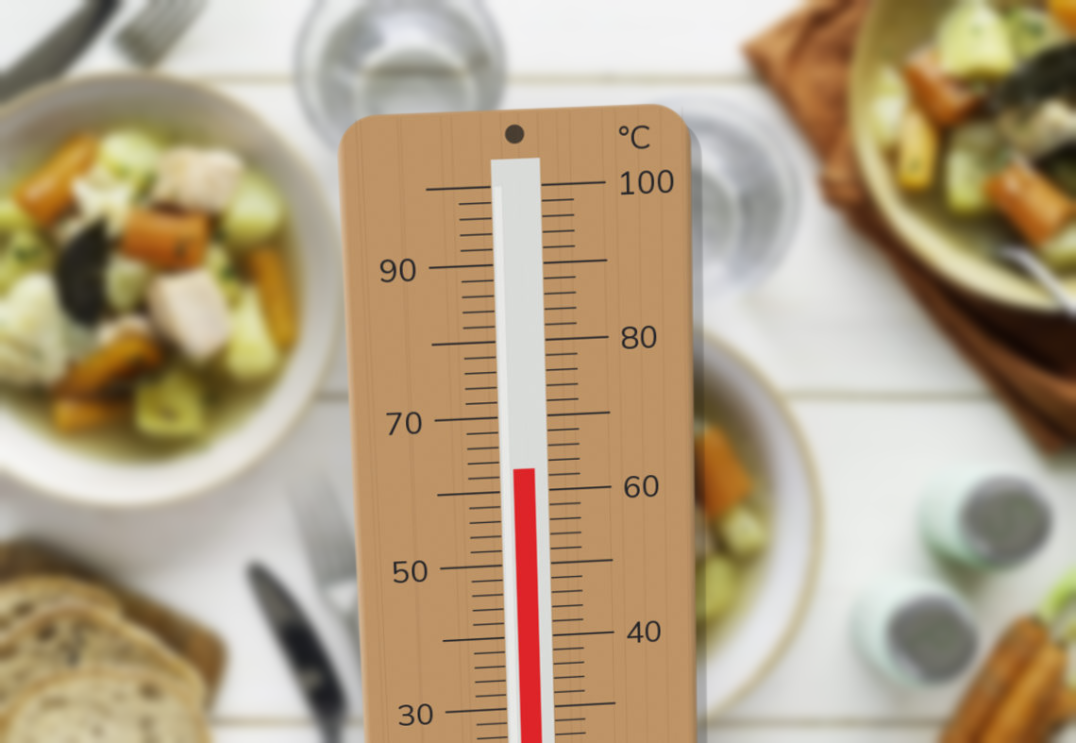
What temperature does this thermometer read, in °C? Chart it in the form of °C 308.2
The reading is °C 63
